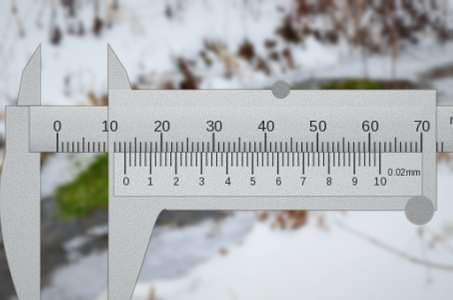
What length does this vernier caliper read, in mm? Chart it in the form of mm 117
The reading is mm 13.0
